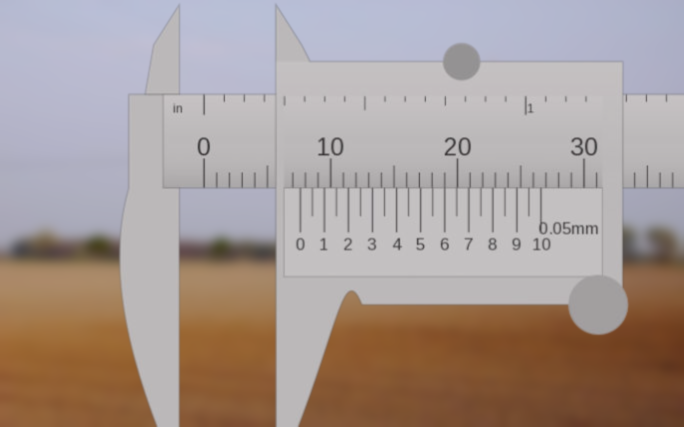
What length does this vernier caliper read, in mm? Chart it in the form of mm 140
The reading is mm 7.6
